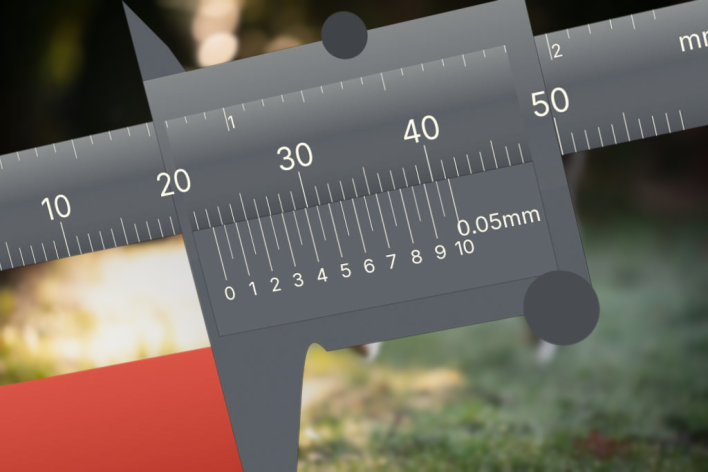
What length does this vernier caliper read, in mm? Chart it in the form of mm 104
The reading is mm 22.2
